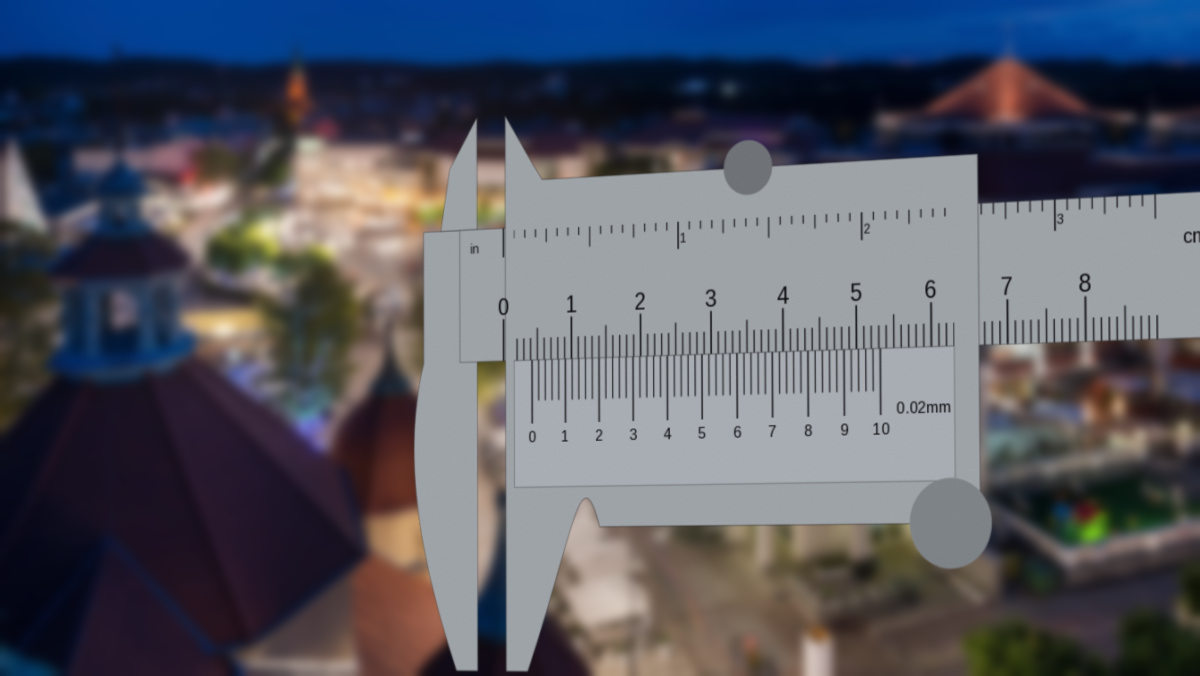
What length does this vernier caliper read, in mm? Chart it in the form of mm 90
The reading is mm 4.2
